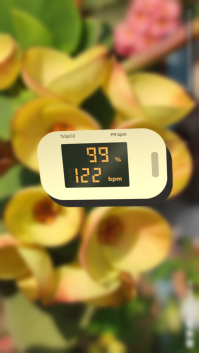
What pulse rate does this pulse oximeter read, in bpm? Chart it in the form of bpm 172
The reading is bpm 122
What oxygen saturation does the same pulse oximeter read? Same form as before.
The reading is % 99
